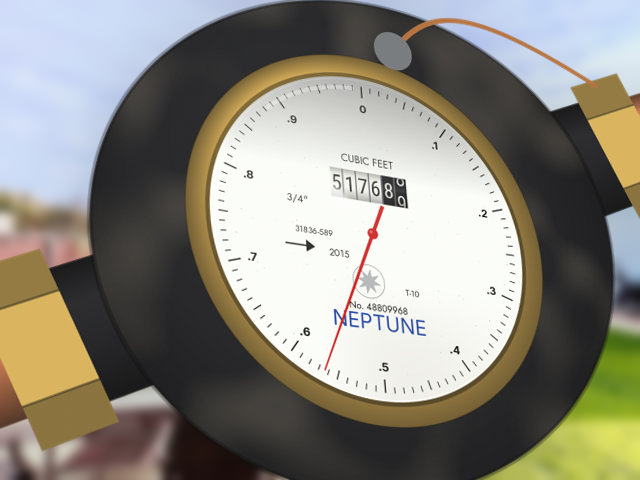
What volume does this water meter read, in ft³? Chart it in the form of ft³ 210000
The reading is ft³ 517688.56
